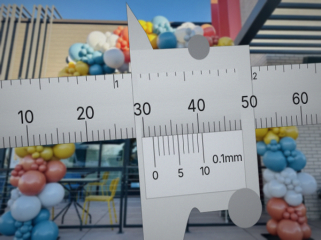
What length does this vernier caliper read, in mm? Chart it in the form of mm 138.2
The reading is mm 31.6
